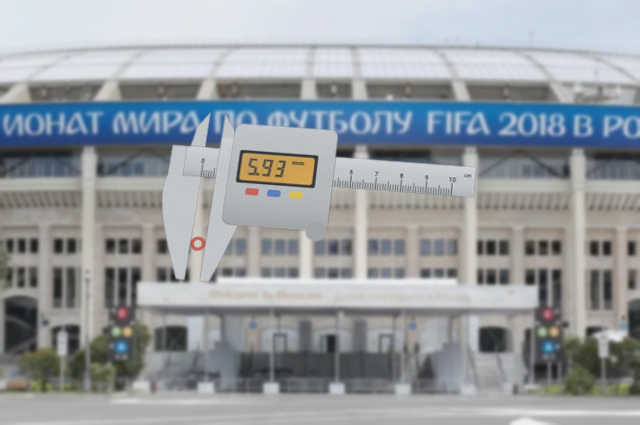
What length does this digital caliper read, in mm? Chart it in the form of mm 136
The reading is mm 5.93
